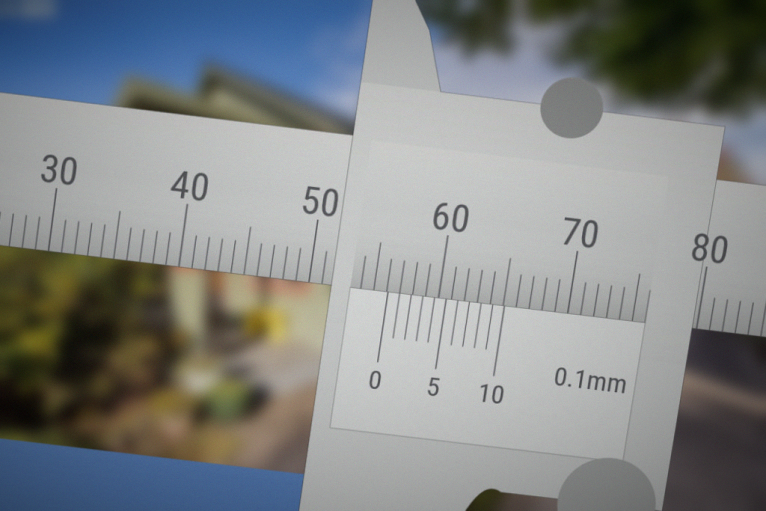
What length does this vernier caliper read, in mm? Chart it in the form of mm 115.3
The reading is mm 56.1
